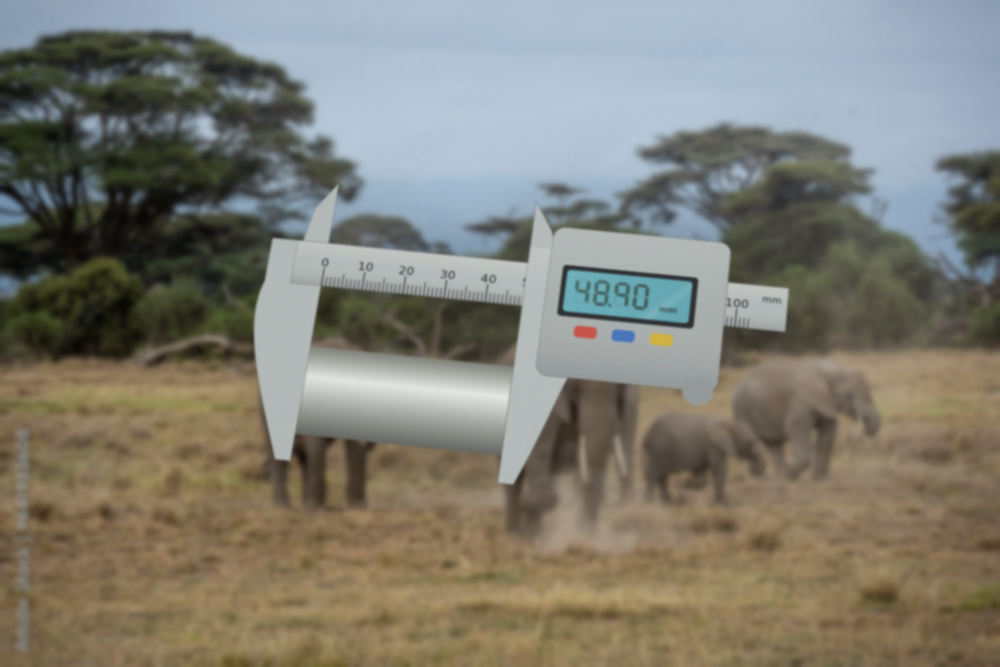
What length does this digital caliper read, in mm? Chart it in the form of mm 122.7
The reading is mm 48.90
